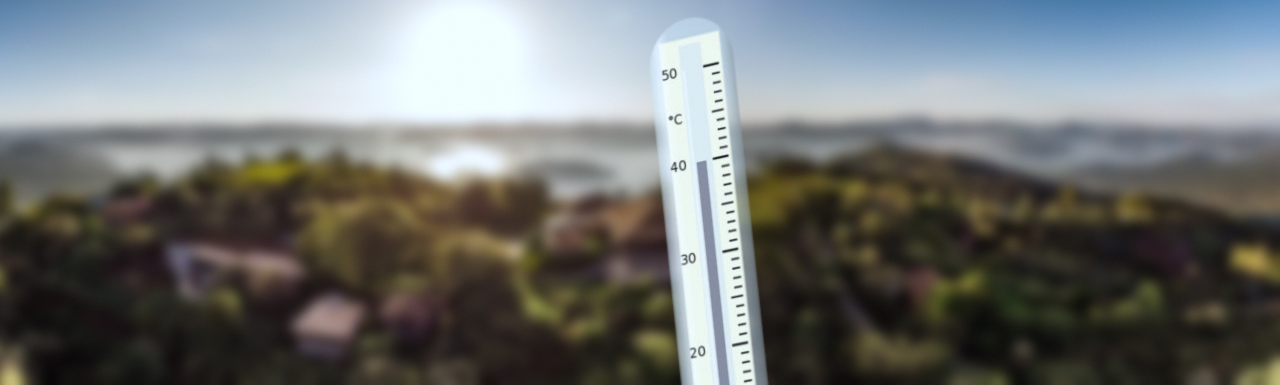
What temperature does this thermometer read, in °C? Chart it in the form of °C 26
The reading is °C 40
